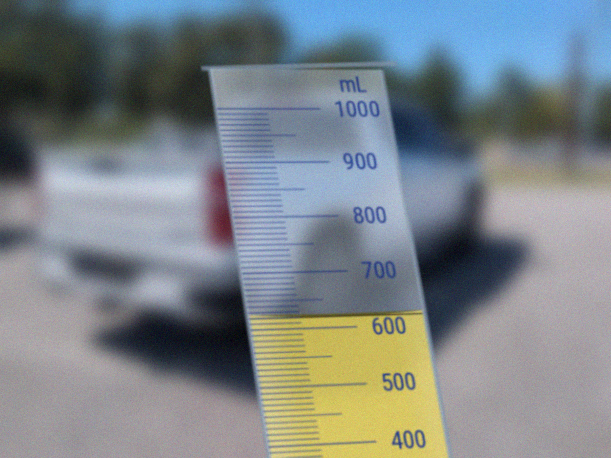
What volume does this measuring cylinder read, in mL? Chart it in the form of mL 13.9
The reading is mL 620
